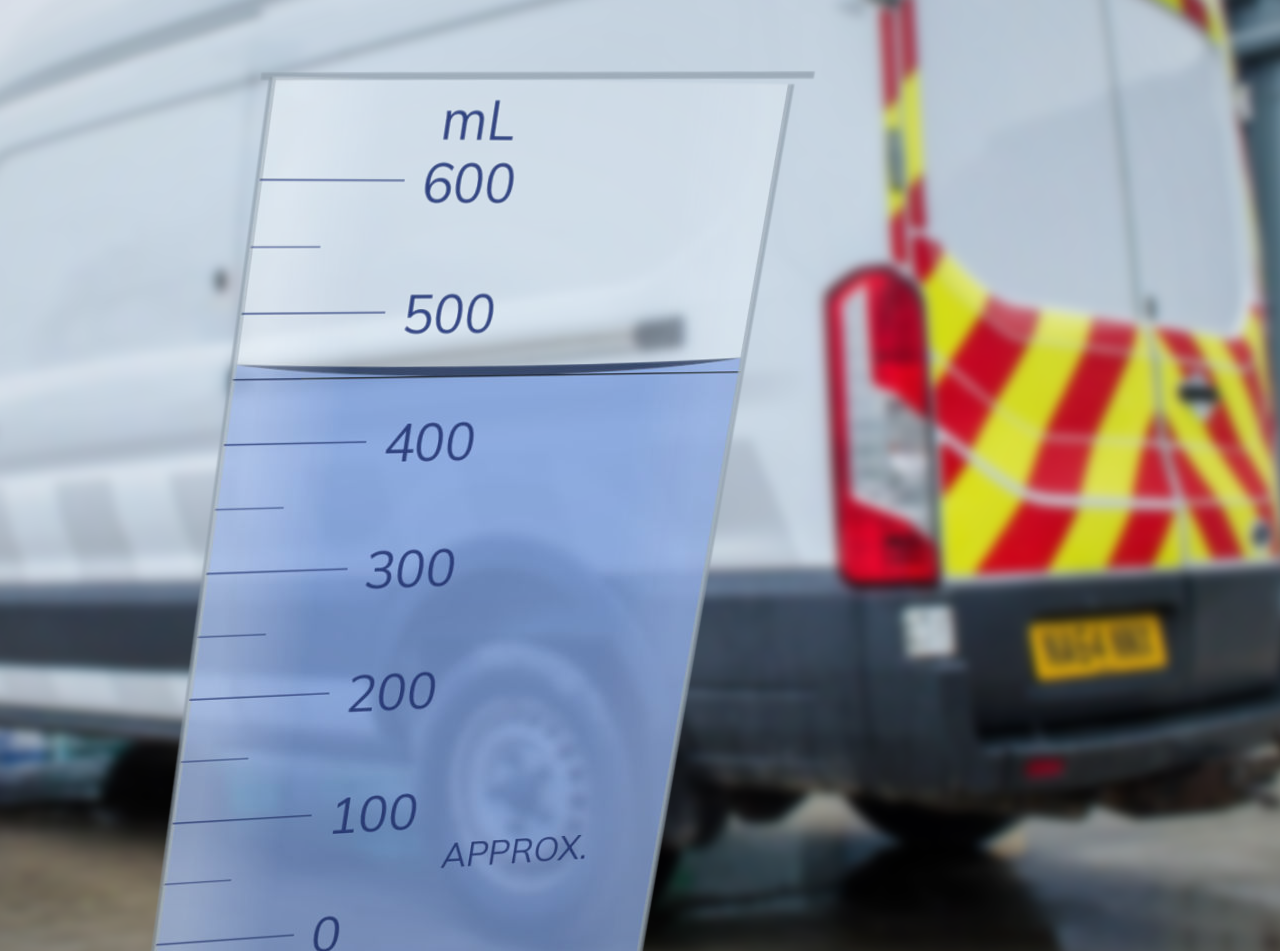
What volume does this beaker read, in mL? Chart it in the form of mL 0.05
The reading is mL 450
